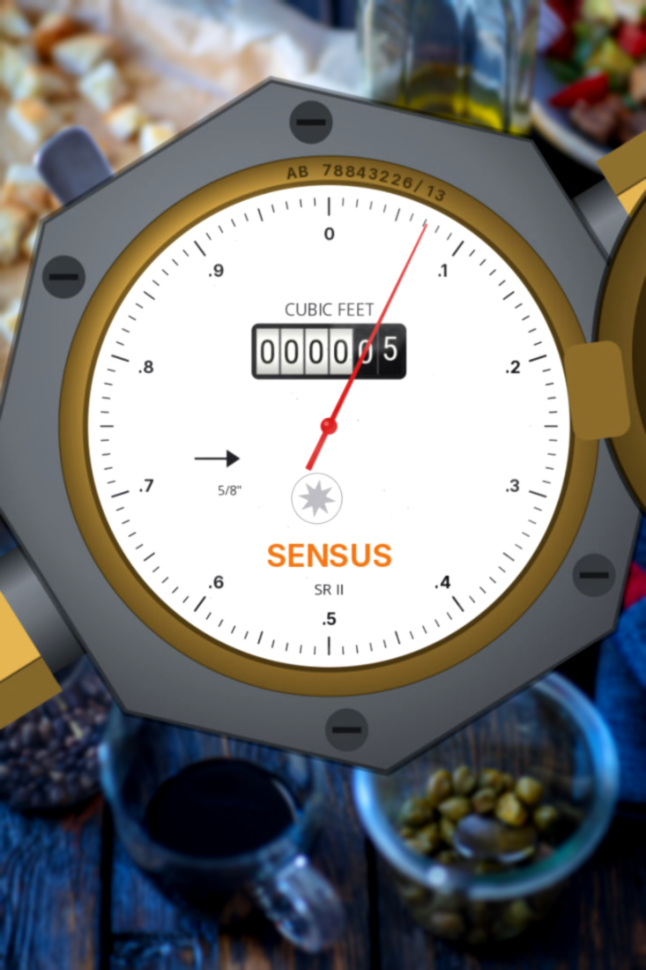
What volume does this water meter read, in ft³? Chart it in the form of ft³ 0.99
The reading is ft³ 5.07
